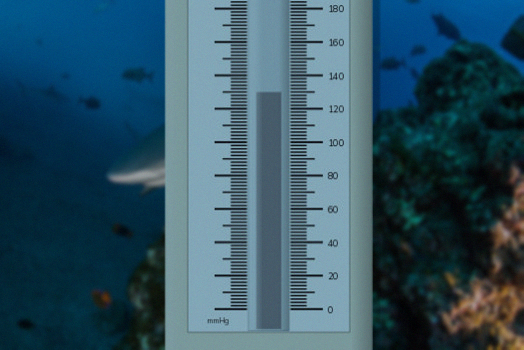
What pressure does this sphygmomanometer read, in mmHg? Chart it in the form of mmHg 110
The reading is mmHg 130
